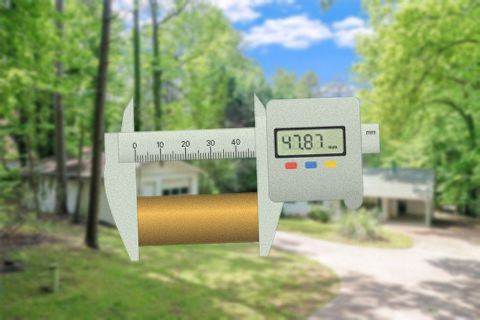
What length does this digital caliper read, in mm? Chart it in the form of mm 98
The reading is mm 47.87
